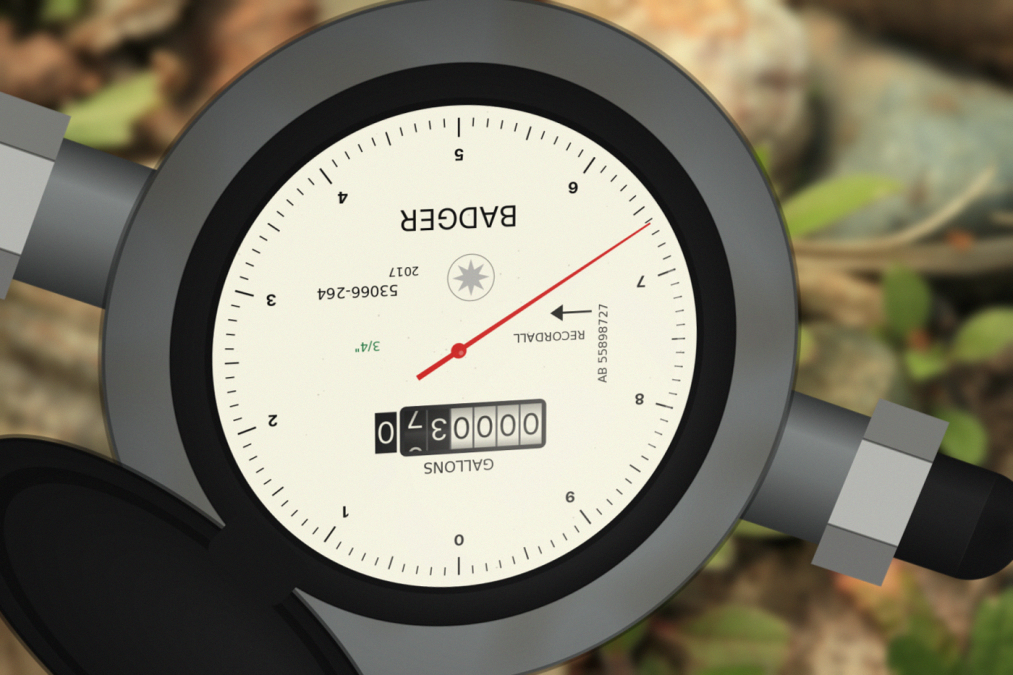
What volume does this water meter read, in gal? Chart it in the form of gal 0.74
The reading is gal 366.6
